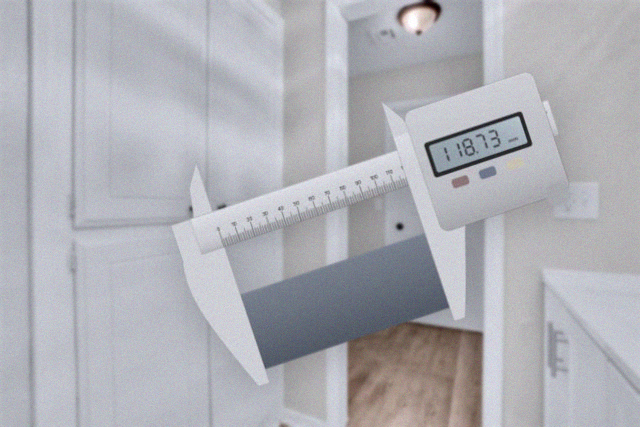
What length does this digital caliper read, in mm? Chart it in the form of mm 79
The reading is mm 118.73
